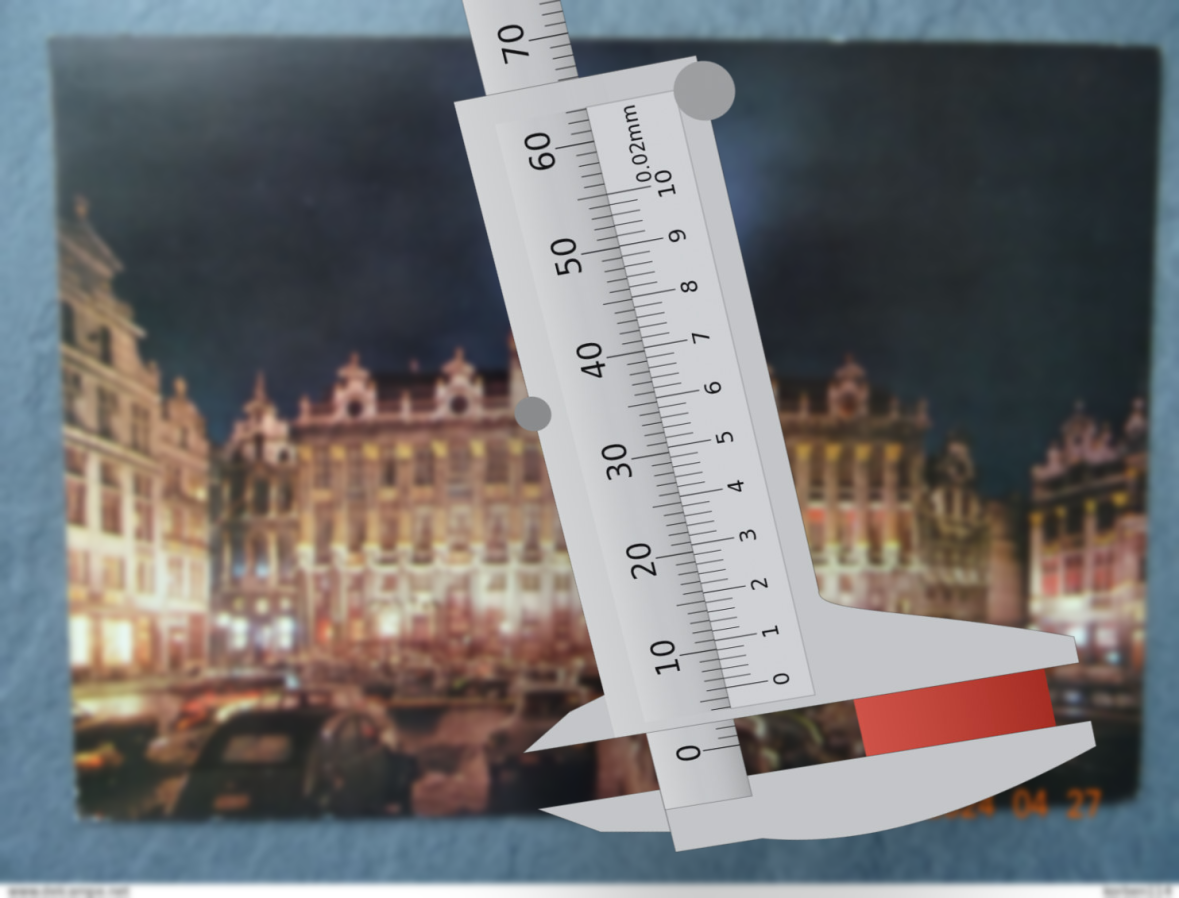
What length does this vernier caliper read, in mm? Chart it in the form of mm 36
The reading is mm 6.0
